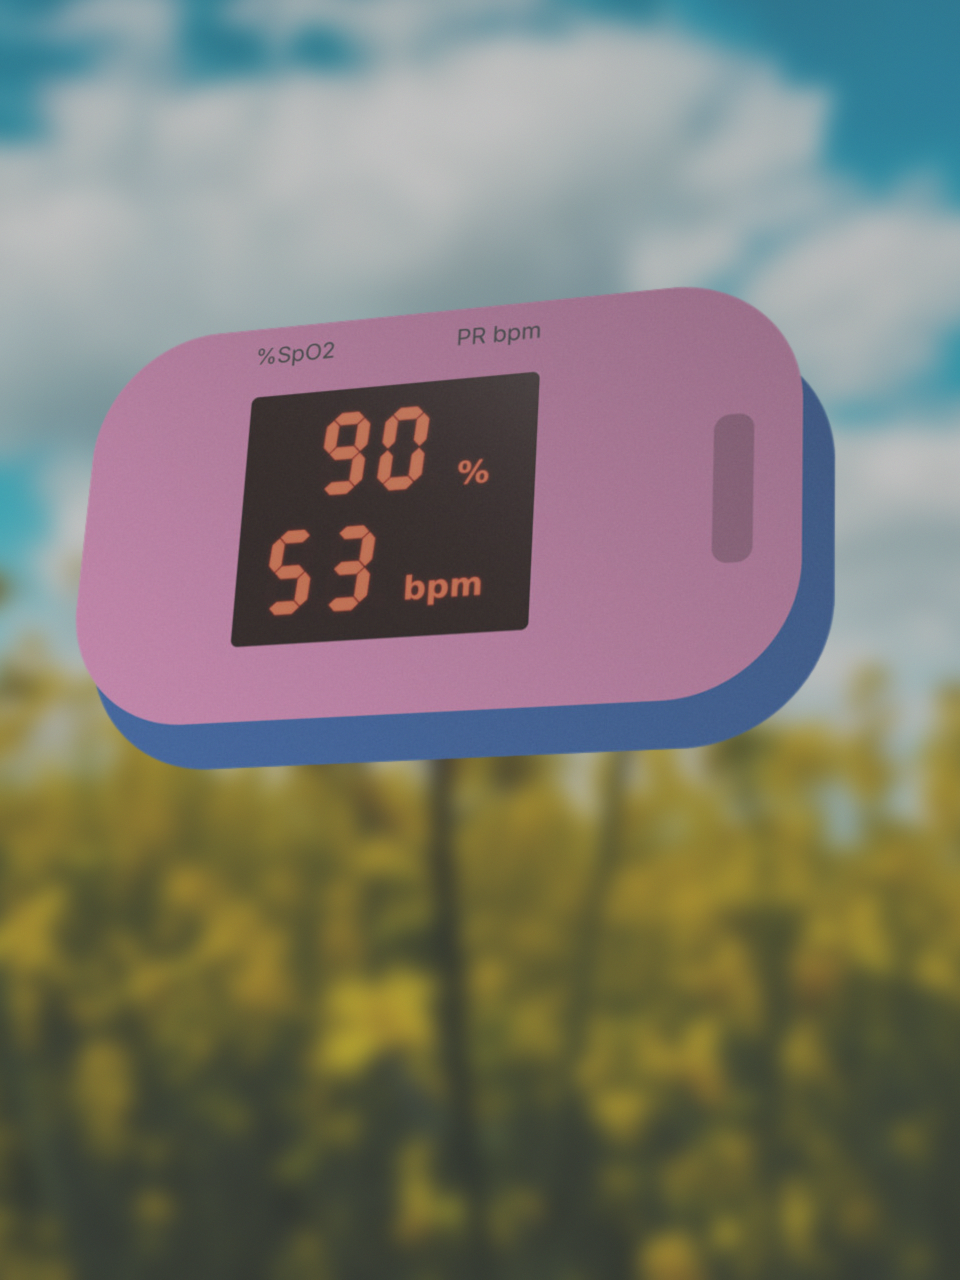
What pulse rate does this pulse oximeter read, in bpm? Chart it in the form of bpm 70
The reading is bpm 53
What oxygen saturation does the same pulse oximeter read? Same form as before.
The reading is % 90
